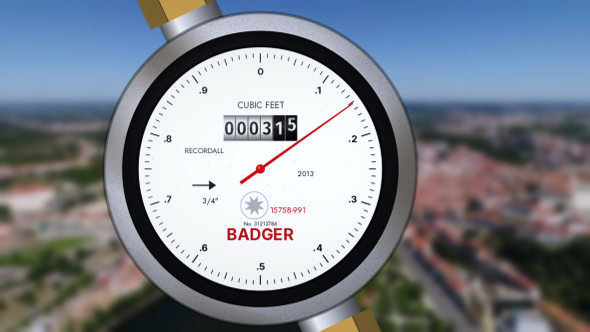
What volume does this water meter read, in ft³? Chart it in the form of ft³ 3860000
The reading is ft³ 315.15
